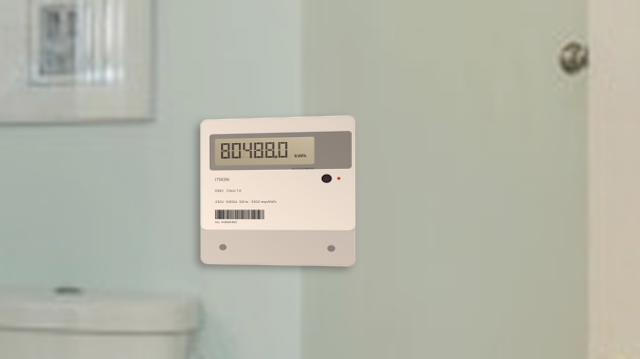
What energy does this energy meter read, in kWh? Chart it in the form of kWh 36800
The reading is kWh 80488.0
